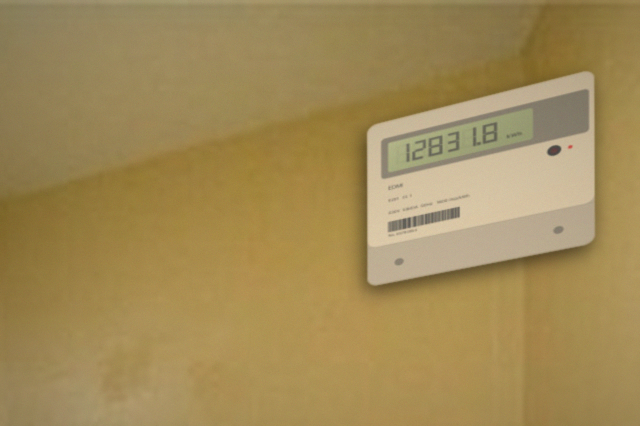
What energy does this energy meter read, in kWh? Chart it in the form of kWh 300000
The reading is kWh 12831.8
